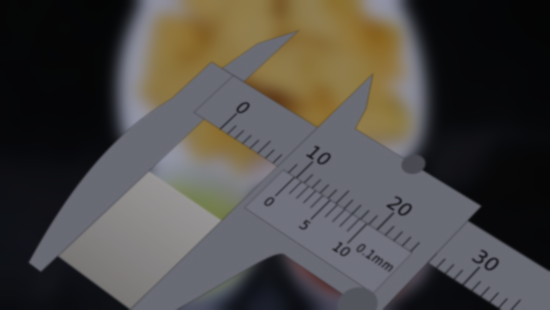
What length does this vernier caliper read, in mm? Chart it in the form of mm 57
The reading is mm 9.8
